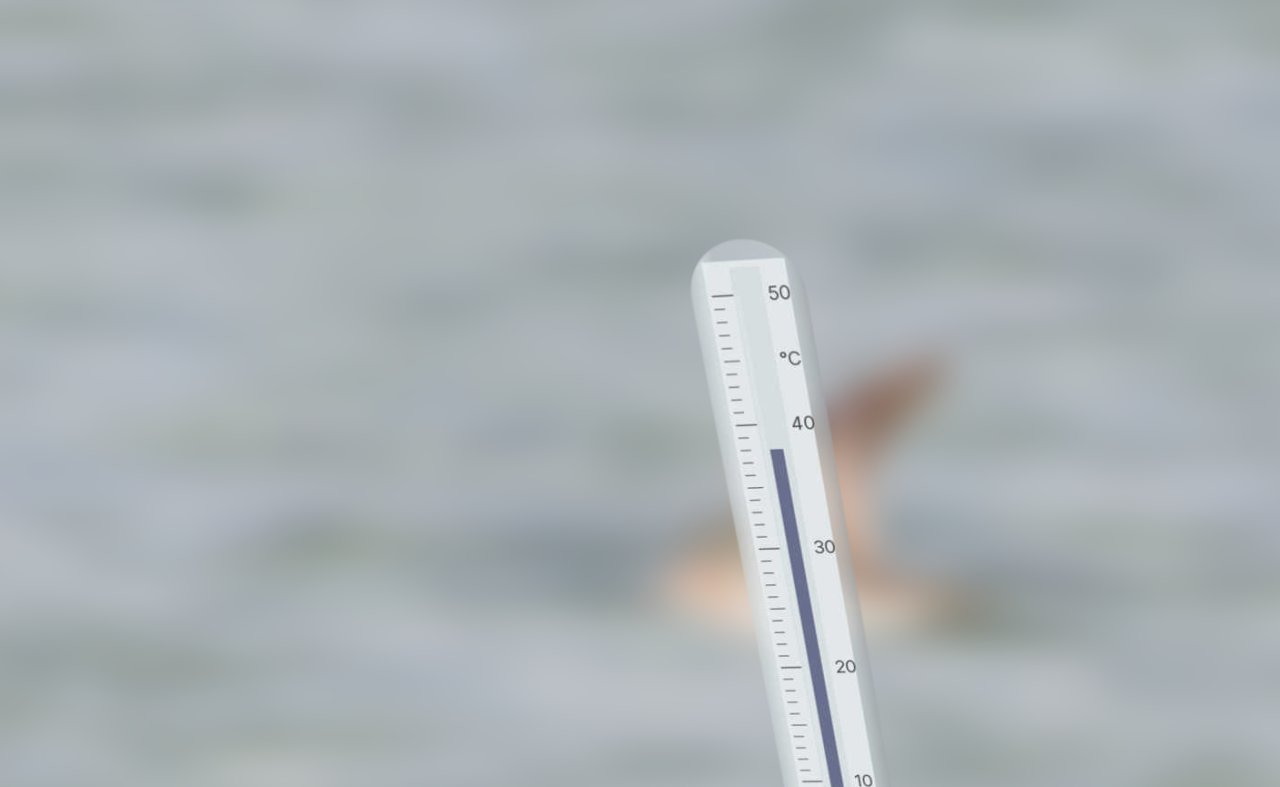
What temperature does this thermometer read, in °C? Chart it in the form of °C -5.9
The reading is °C 38
